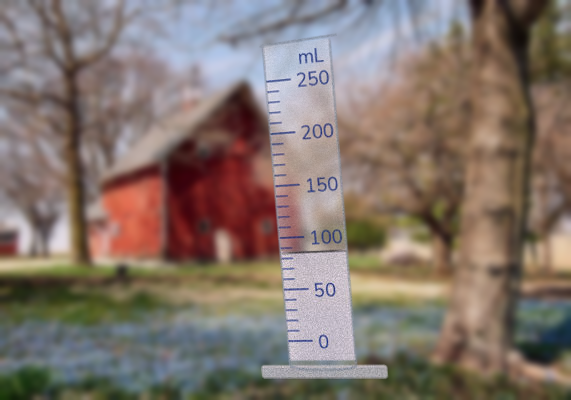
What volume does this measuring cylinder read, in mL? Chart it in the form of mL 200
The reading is mL 85
